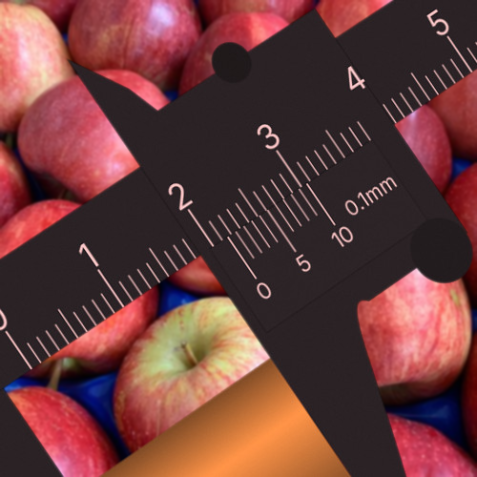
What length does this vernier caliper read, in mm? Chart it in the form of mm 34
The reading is mm 21.6
